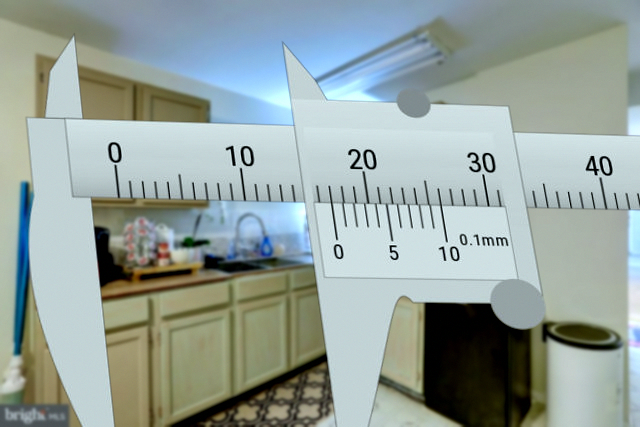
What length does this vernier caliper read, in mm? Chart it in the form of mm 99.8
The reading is mm 17.0
